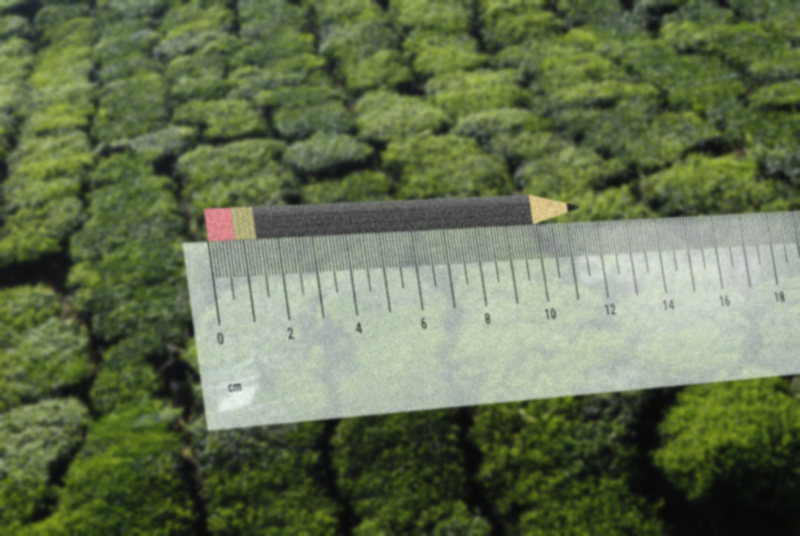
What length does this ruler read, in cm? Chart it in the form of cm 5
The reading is cm 11.5
